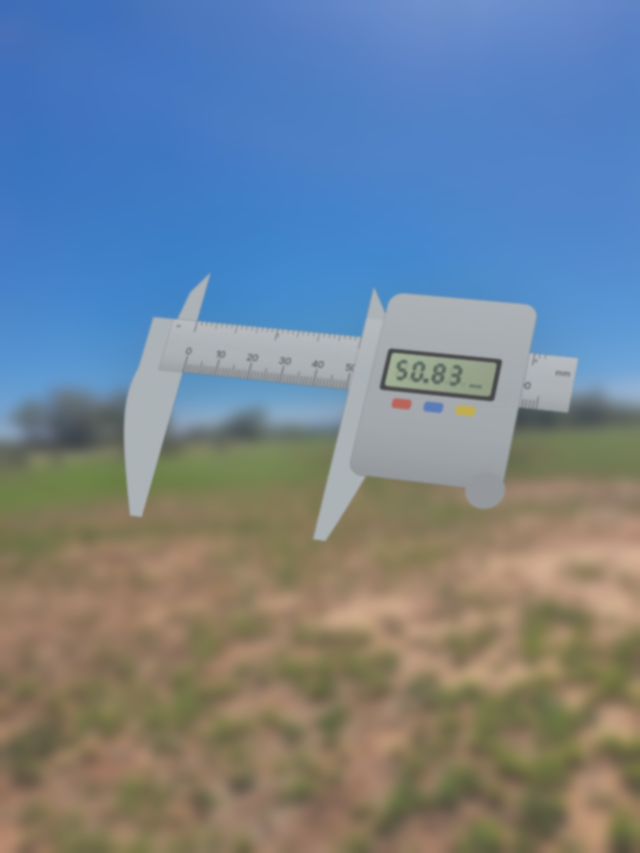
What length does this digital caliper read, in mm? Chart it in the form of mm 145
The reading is mm 50.83
